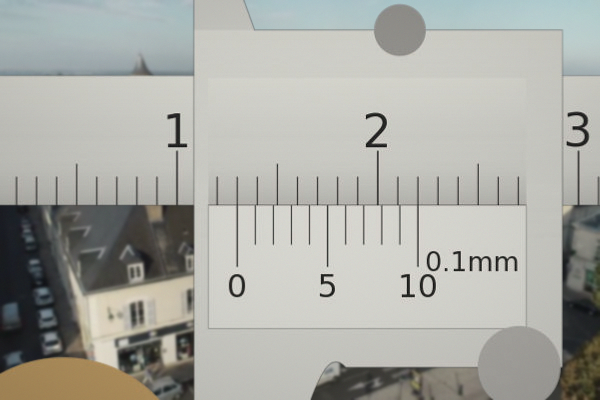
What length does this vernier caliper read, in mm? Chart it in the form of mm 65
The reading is mm 13.0
